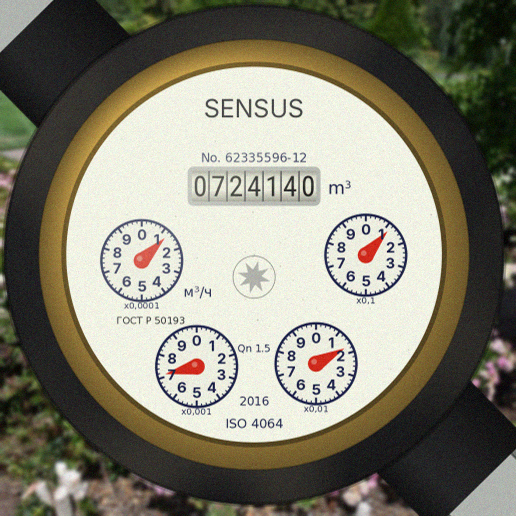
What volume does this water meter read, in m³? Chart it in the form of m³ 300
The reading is m³ 724140.1171
